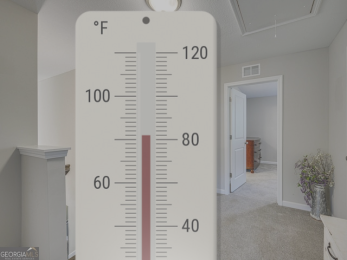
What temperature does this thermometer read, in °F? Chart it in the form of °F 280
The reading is °F 82
